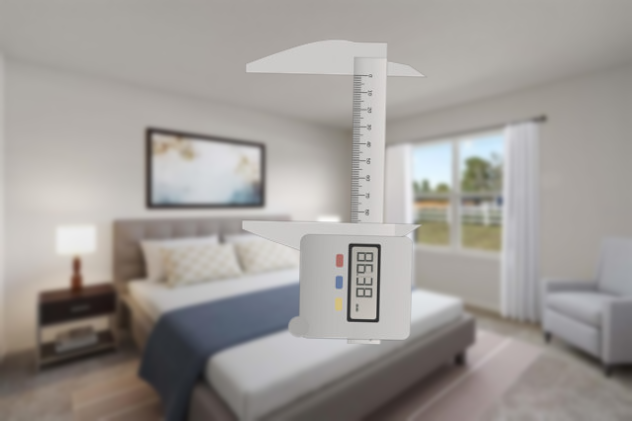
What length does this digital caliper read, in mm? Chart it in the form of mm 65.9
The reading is mm 86.38
